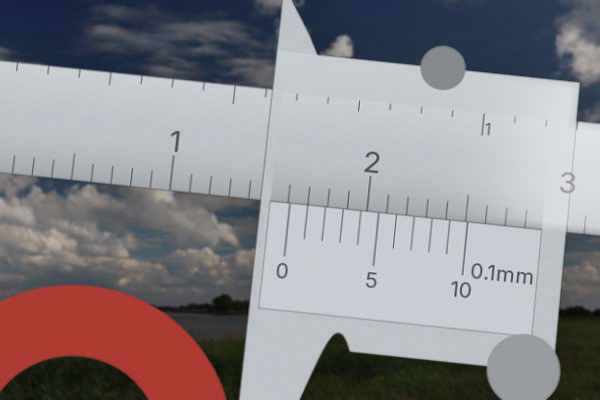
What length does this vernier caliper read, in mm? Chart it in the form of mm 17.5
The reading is mm 16.1
